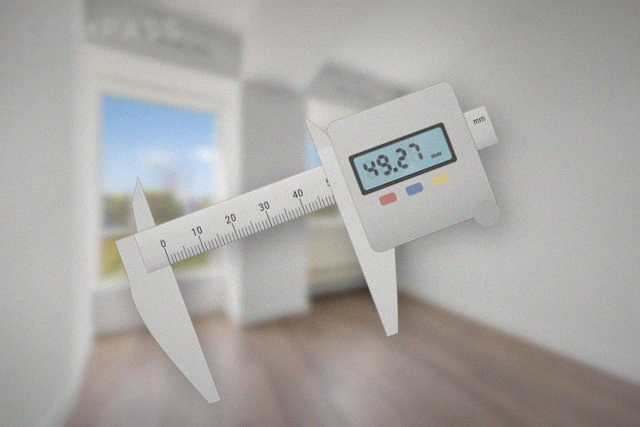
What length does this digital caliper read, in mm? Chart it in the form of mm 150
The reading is mm 49.27
